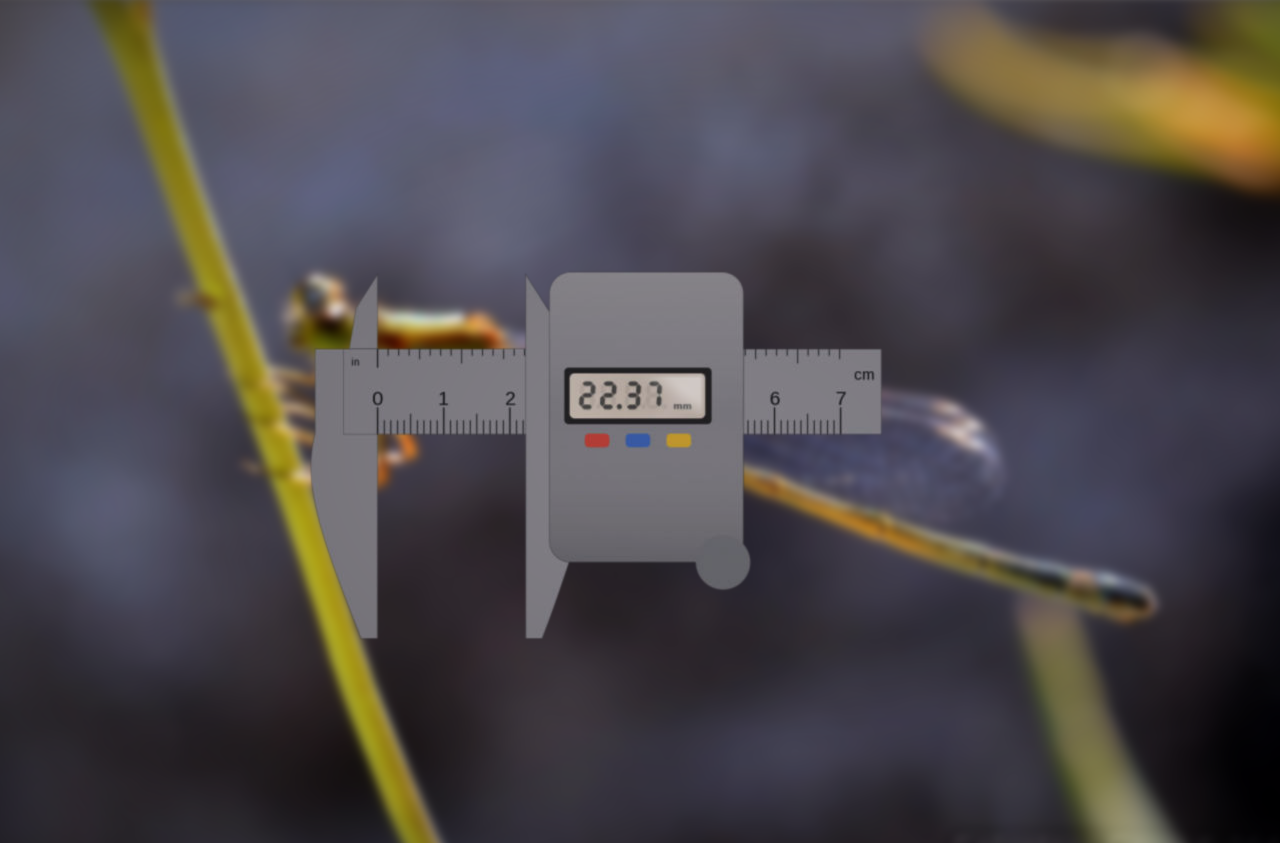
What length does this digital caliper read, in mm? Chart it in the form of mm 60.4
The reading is mm 22.37
